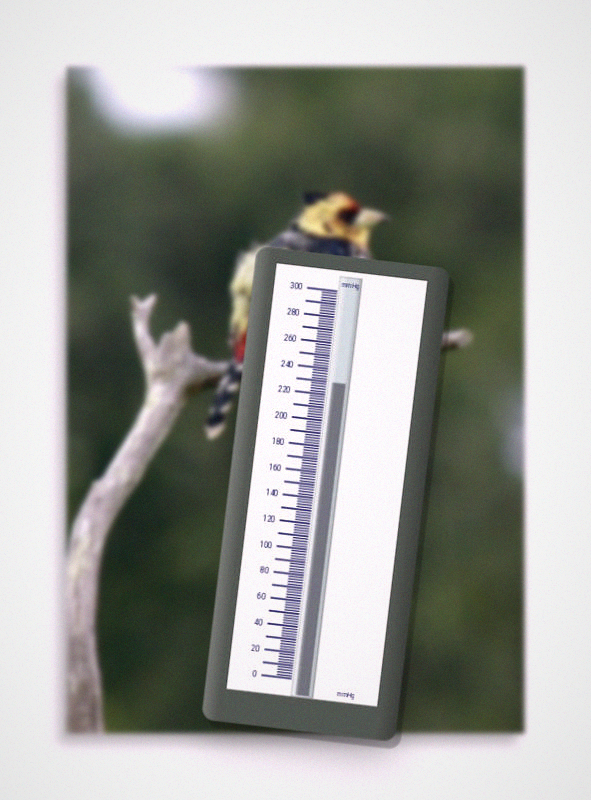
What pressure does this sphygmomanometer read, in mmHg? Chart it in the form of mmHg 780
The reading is mmHg 230
